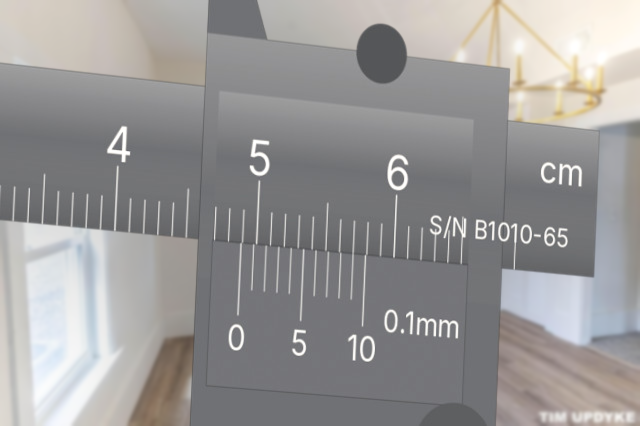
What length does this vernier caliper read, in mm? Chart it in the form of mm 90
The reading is mm 48.9
